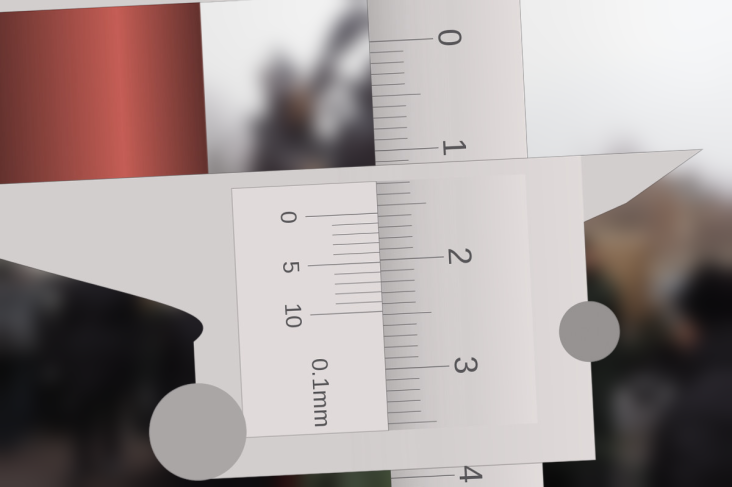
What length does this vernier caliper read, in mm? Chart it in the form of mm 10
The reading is mm 15.7
